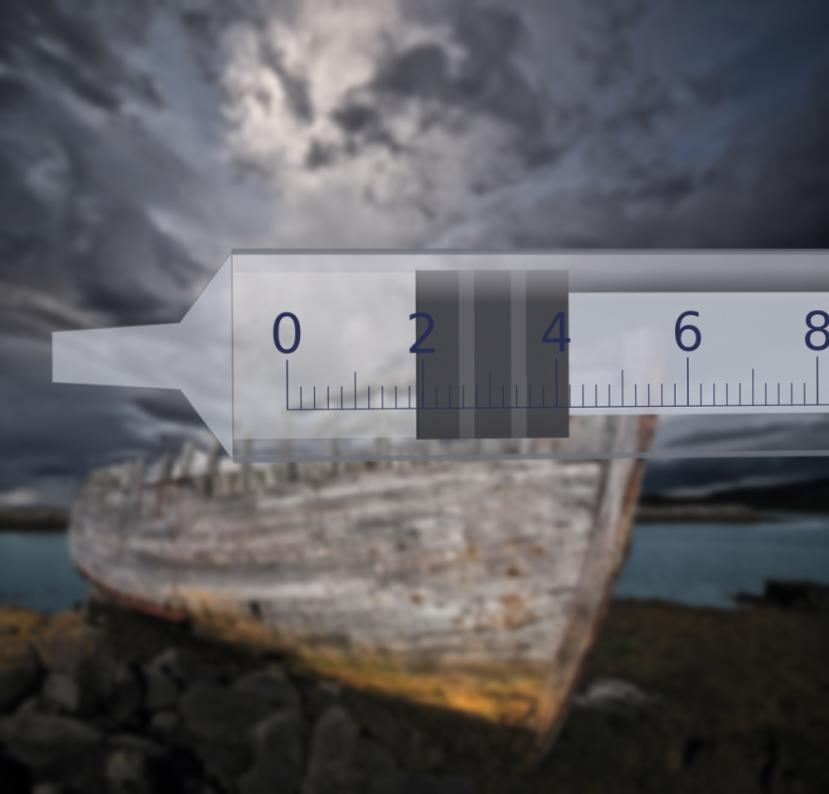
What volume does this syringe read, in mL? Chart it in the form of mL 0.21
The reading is mL 1.9
